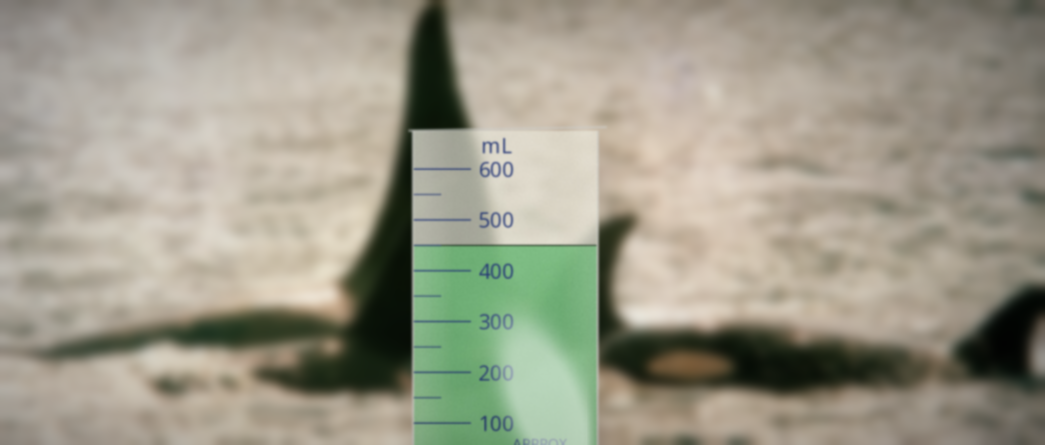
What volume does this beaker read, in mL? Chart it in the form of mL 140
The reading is mL 450
